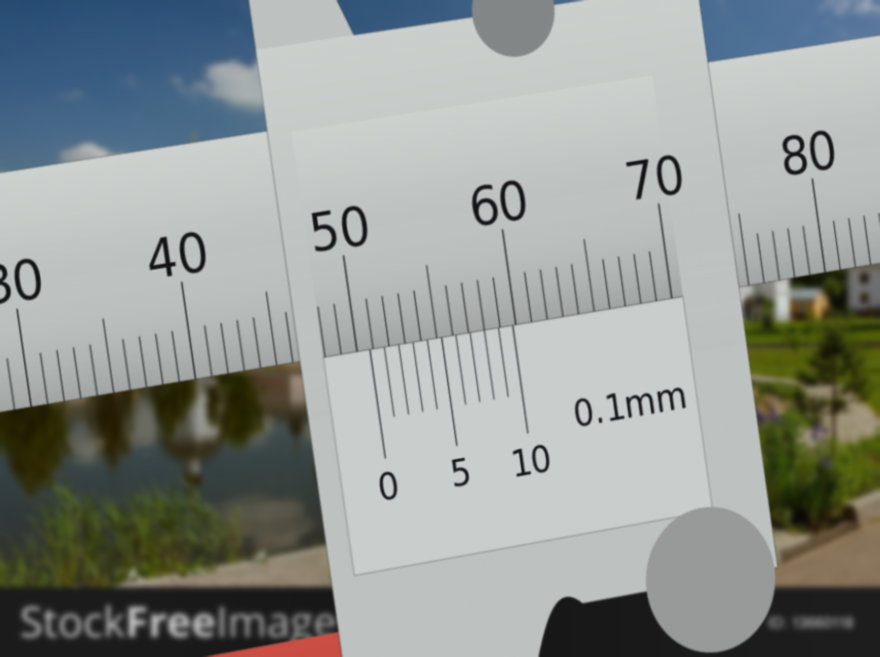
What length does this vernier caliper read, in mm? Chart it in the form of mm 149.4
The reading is mm 50.8
